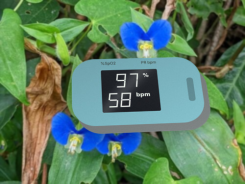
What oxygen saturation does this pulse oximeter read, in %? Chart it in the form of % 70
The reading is % 97
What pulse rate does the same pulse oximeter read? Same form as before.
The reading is bpm 58
